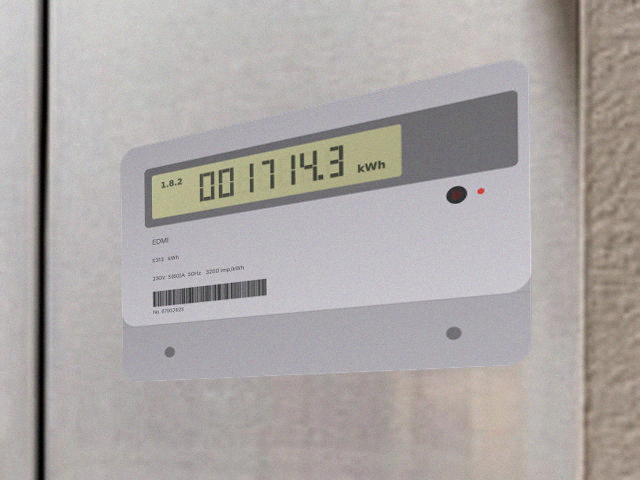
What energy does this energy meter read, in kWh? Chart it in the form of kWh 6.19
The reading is kWh 1714.3
